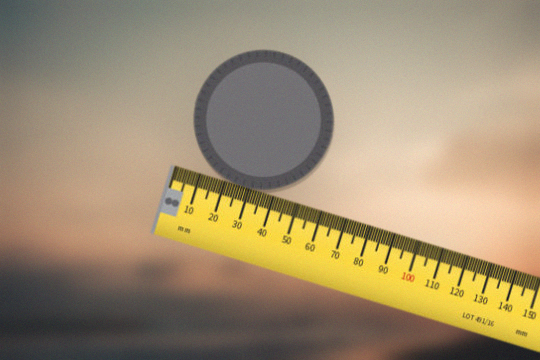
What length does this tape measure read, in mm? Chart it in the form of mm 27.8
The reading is mm 55
